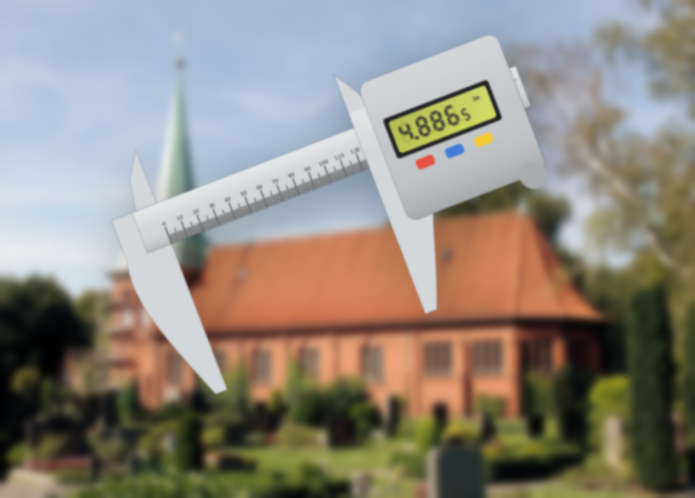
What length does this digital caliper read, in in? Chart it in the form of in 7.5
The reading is in 4.8865
